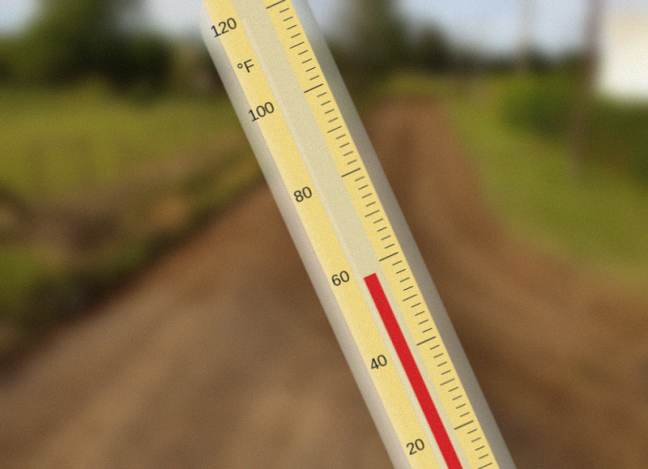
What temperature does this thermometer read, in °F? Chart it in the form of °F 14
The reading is °F 58
